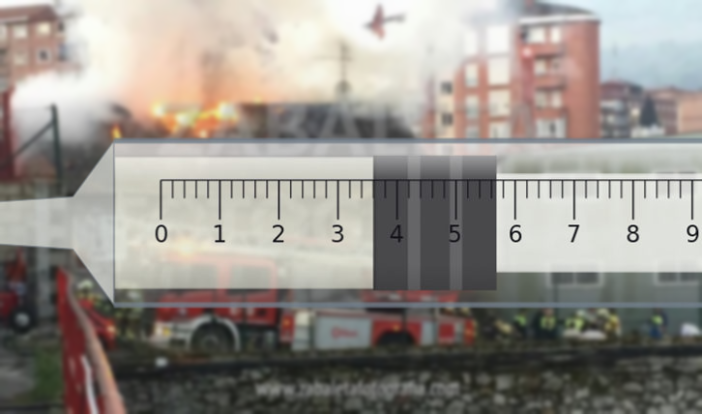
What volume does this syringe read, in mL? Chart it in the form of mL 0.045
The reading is mL 3.6
